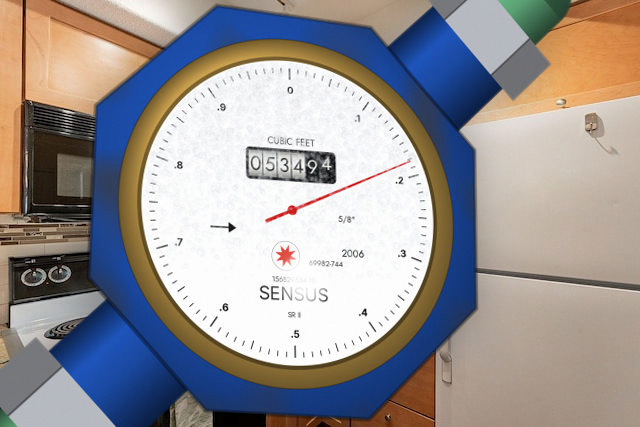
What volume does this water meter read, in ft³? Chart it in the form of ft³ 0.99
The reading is ft³ 53494.18
